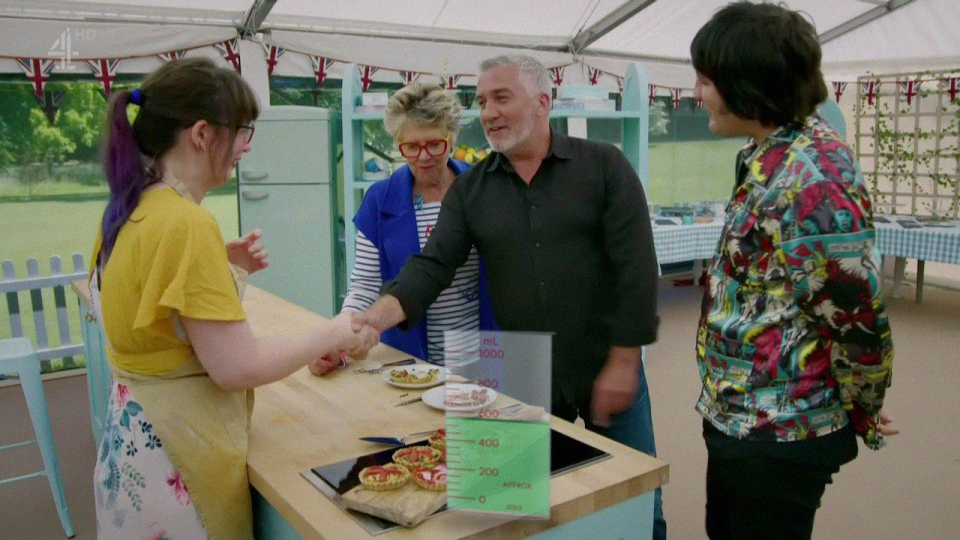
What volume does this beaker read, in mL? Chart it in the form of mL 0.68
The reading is mL 550
